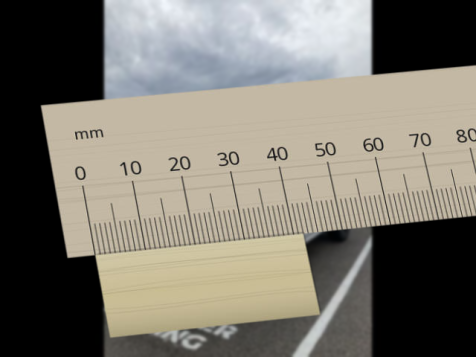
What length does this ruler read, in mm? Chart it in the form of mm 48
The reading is mm 42
